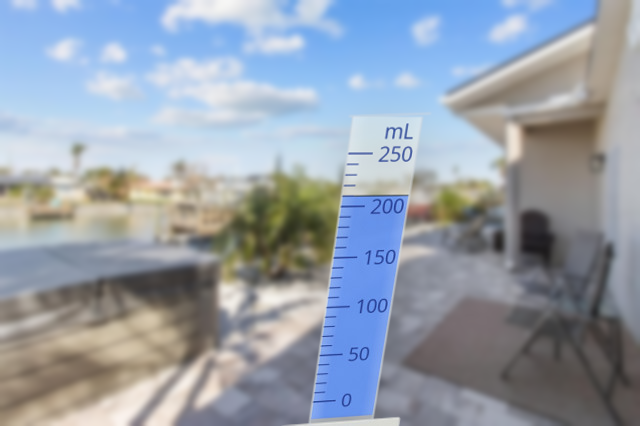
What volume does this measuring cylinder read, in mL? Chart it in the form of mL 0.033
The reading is mL 210
